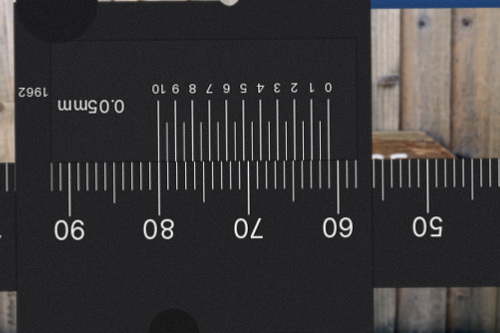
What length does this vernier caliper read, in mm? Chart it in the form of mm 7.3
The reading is mm 61.0
